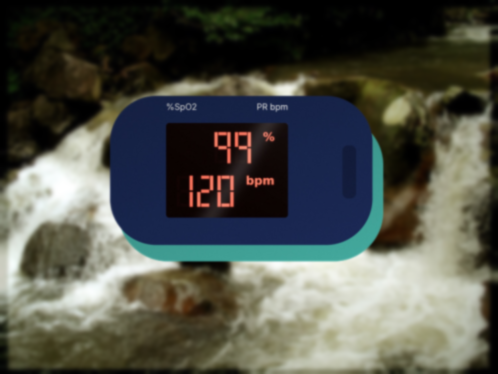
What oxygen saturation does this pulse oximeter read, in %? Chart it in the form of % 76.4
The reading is % 99
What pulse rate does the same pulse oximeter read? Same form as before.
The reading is bpm 120
